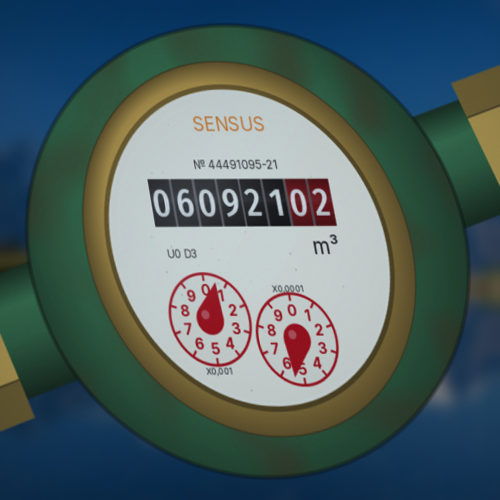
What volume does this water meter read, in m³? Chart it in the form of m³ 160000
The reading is m³ 60921.0205
